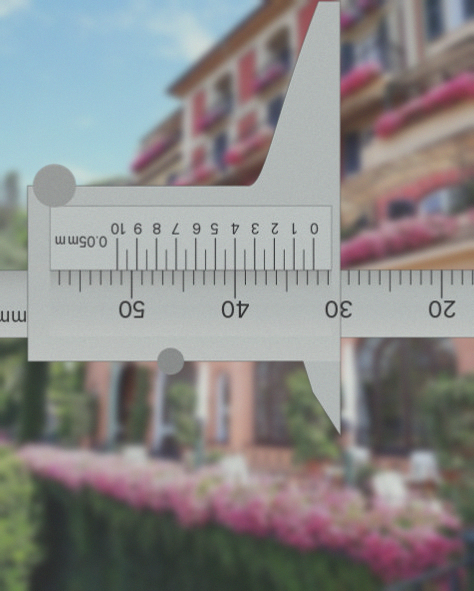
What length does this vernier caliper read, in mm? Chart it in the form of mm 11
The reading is mm 32.4
